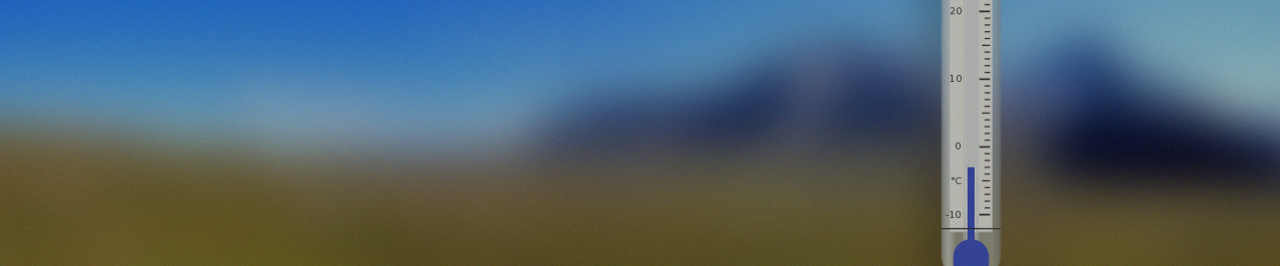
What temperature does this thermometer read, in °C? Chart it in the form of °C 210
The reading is °C -3
